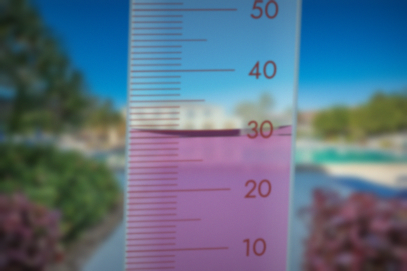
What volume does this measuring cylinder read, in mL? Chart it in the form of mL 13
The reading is mL 29
